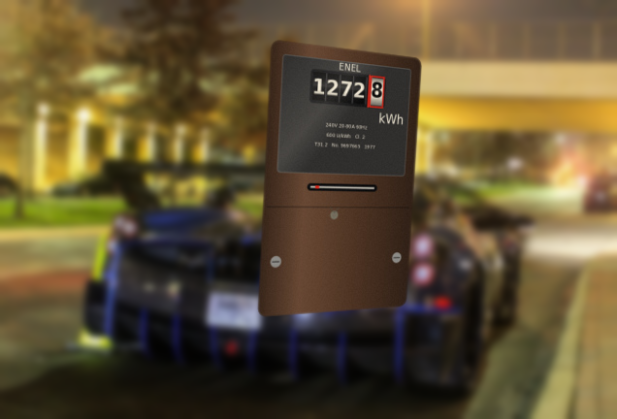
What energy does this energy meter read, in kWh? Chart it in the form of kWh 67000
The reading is kWh 1272.8
